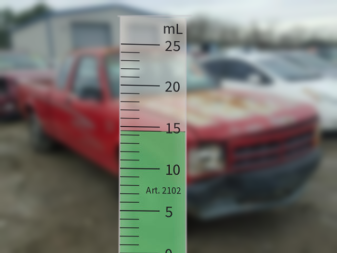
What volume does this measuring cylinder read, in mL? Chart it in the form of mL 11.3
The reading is mL 14.5
